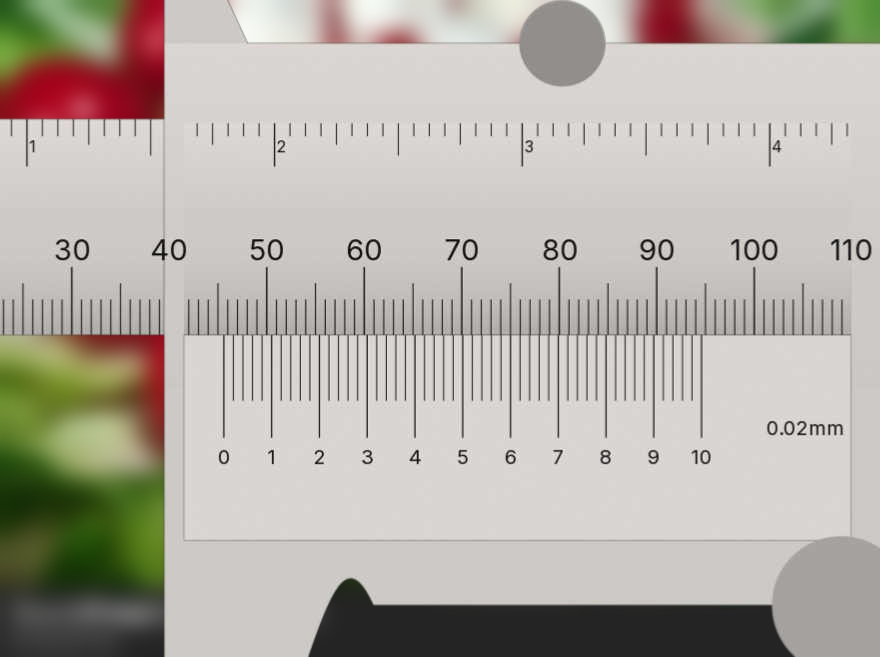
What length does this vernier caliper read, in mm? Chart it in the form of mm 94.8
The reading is mm 45.6
